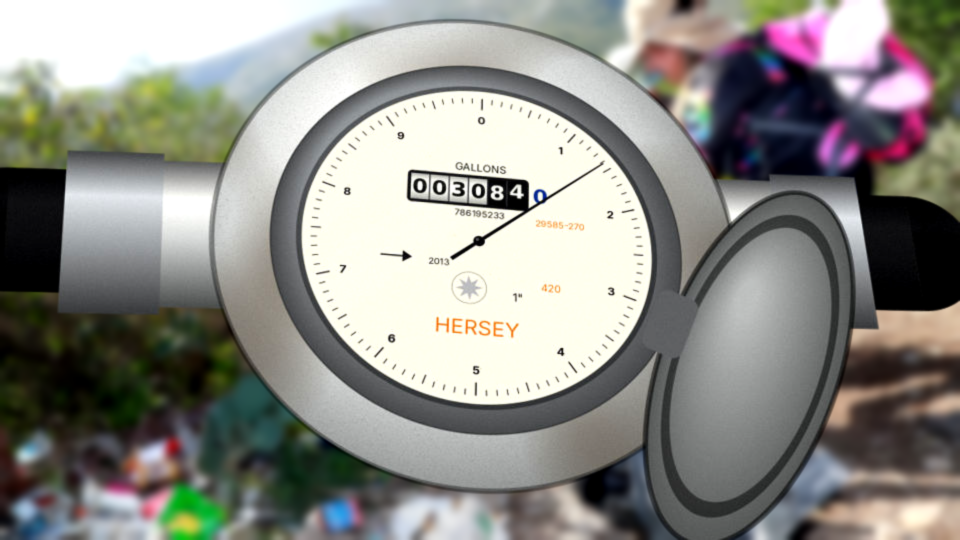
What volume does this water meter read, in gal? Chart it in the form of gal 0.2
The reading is gal 30841.4
